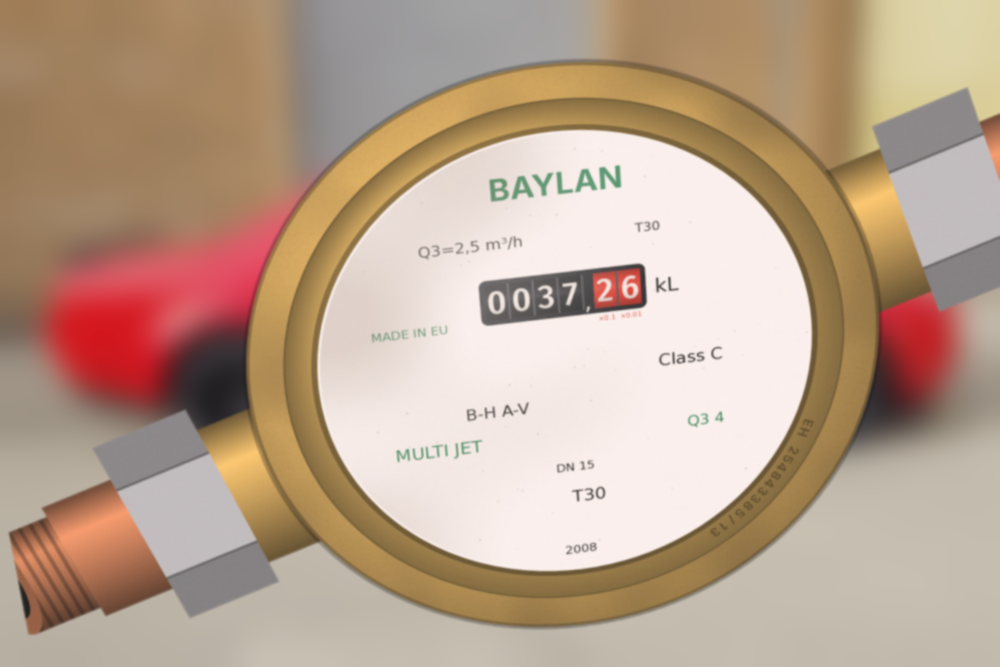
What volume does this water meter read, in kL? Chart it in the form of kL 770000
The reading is kL 37.26
